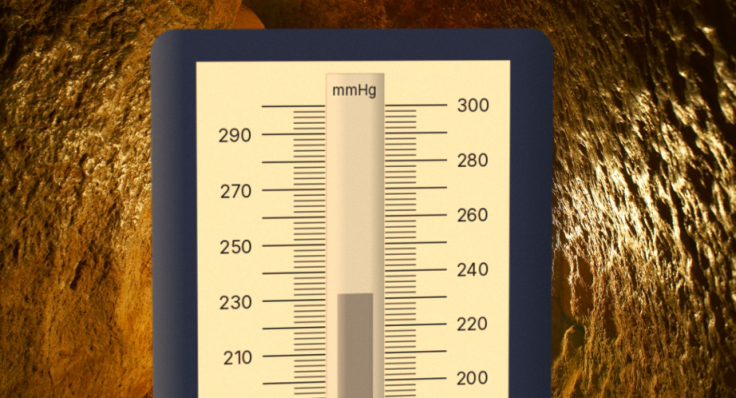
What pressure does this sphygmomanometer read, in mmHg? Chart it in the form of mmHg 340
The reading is mmHg 232
